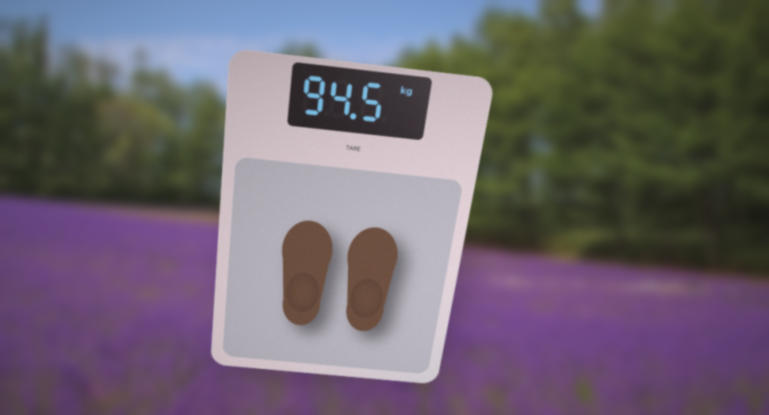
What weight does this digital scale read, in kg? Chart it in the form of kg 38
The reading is kg 94.5
